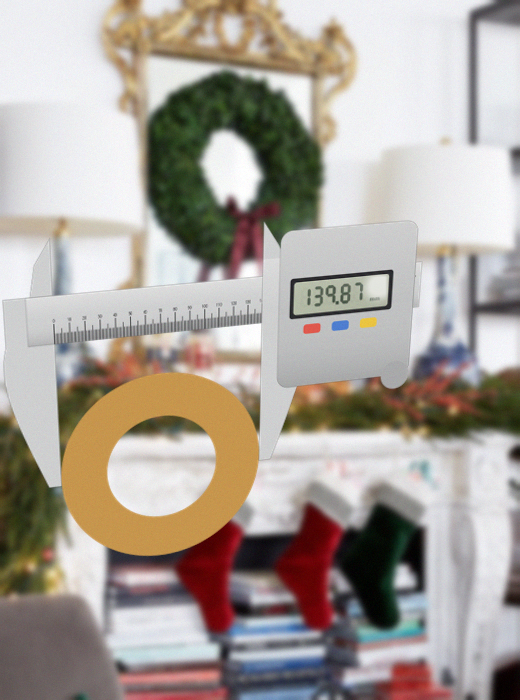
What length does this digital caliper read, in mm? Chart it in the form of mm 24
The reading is mm 139.87
